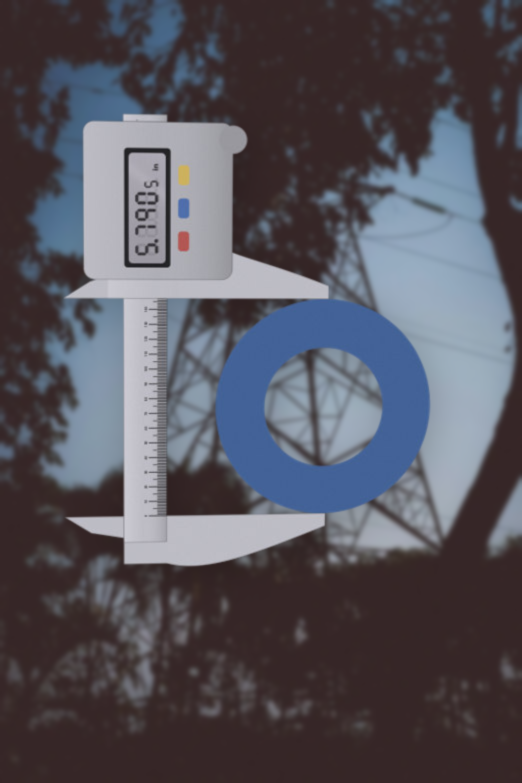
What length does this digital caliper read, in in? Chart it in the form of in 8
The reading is in 5.7905
